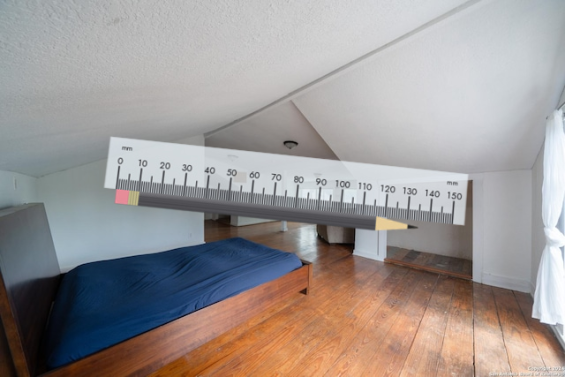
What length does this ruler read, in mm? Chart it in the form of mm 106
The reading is mm 135
